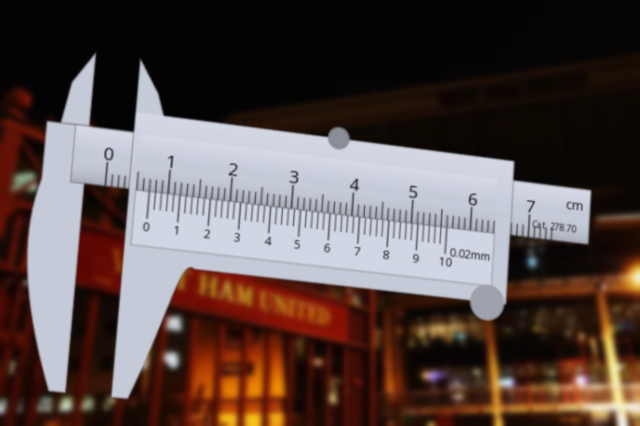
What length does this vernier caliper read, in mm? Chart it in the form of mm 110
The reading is mm 7.0
